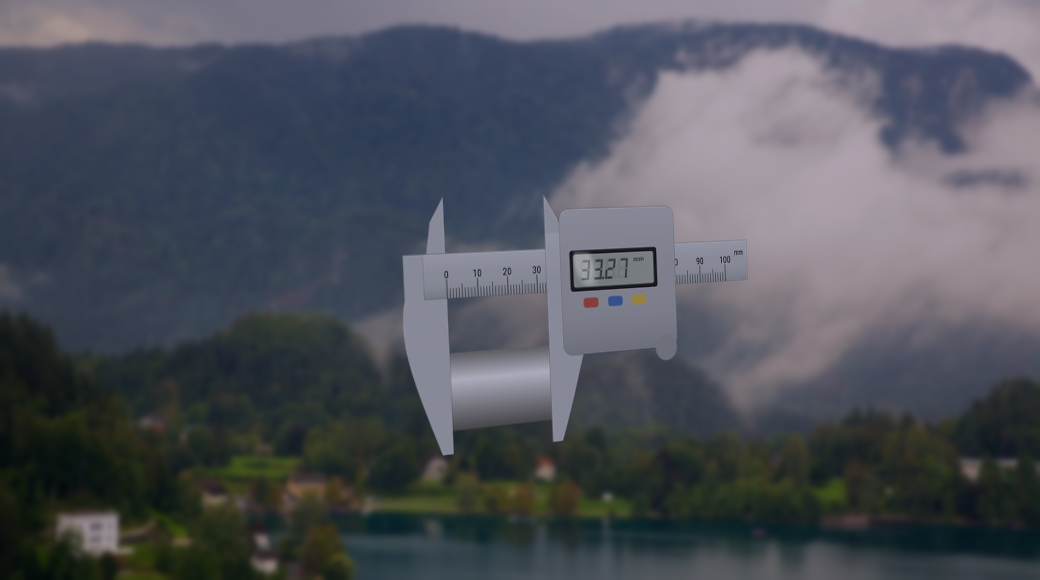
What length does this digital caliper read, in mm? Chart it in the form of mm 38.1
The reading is mm 33.27
